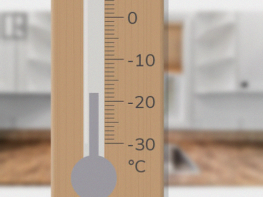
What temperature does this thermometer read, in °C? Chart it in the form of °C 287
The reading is °C -18
